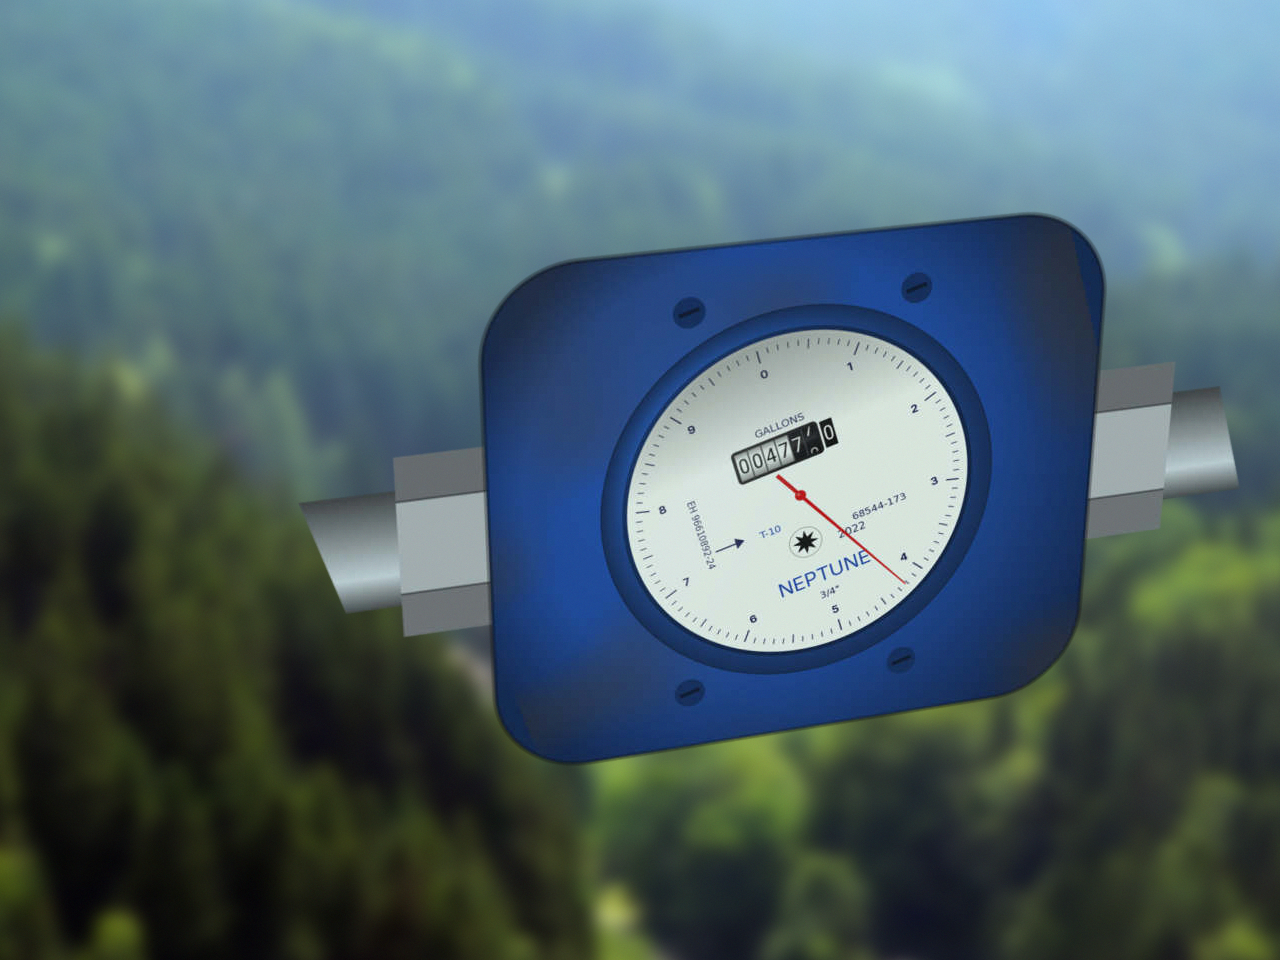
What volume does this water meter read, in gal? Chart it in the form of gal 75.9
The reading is gal 47774.2
